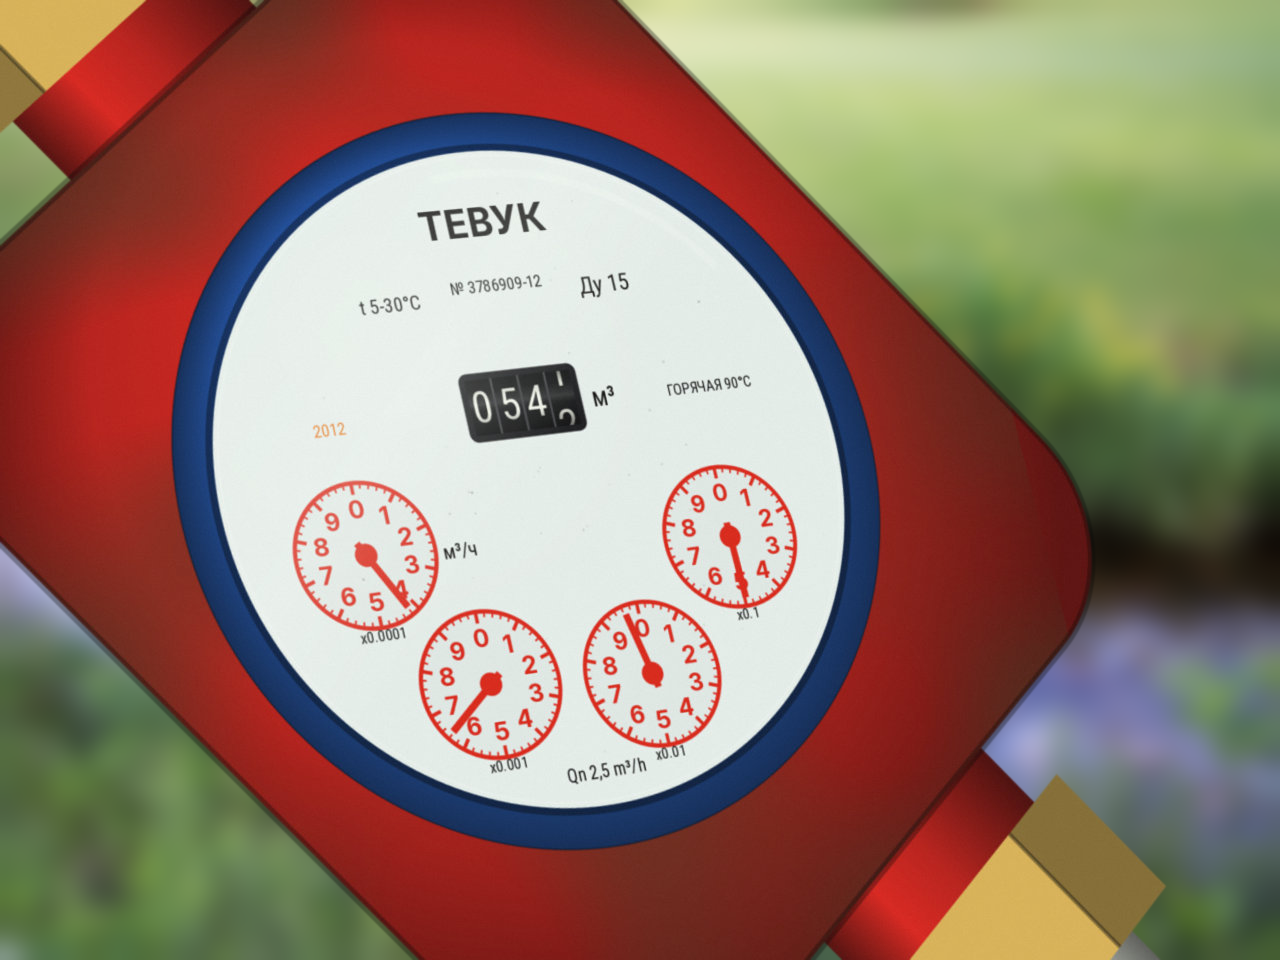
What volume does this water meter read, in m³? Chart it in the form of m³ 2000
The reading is m³ 541.4964
